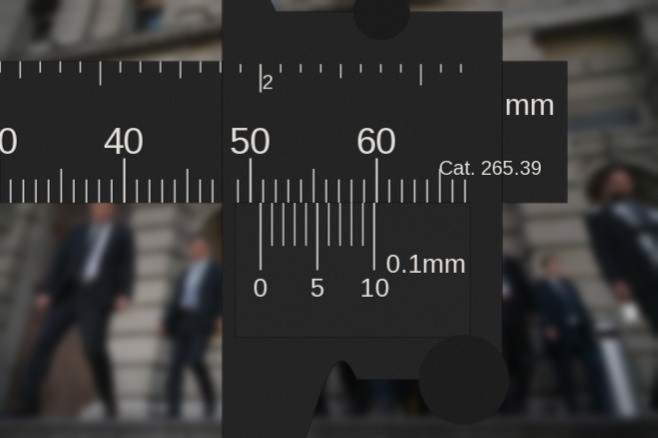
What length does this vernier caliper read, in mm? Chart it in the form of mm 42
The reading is mm 50.8
